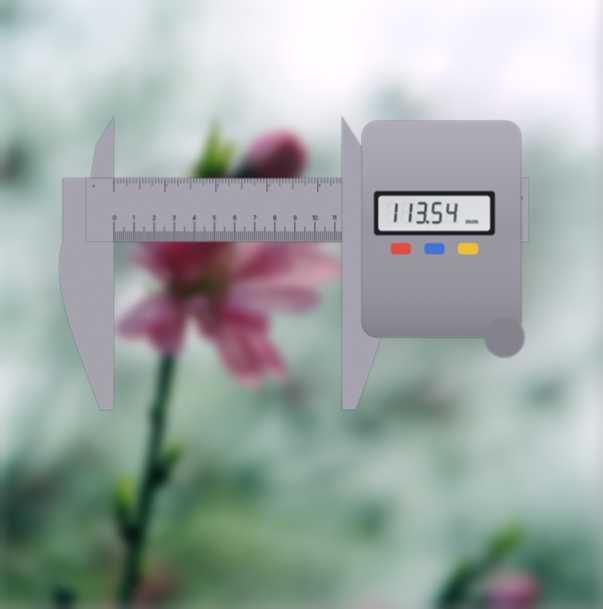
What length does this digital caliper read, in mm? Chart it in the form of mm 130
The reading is mm 113.54
